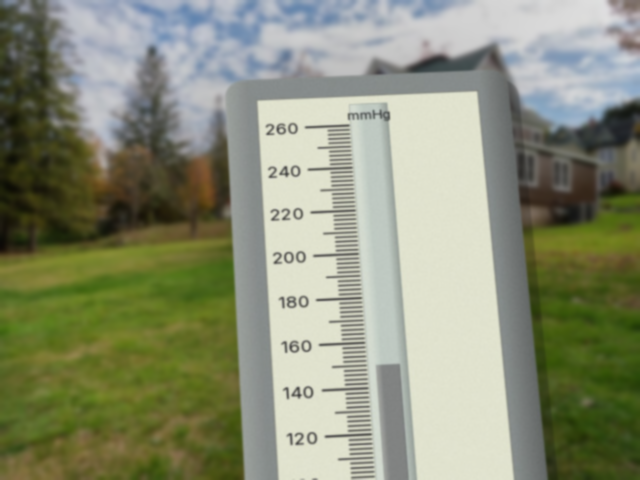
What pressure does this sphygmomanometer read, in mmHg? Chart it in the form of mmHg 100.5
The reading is mmHg 150
